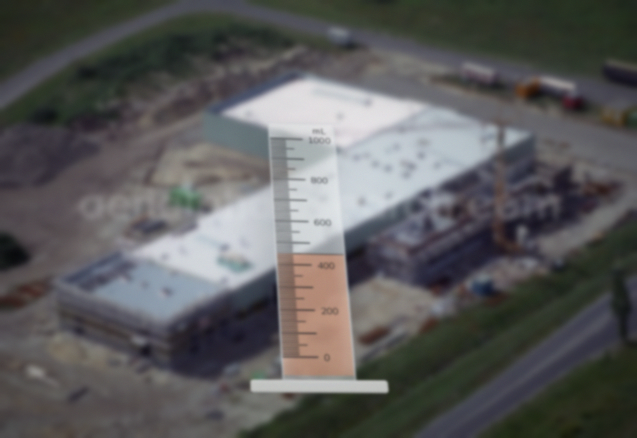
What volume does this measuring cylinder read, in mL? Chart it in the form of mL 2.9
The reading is mL 450
